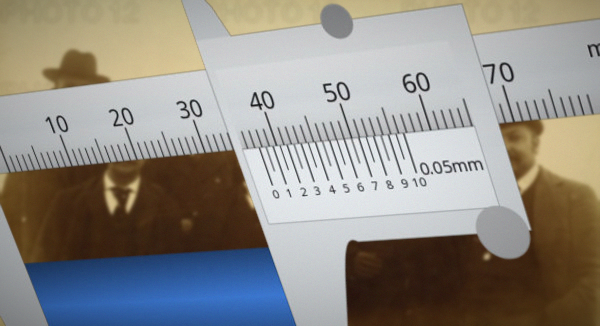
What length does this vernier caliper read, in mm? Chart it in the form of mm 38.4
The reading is mm 37.6
